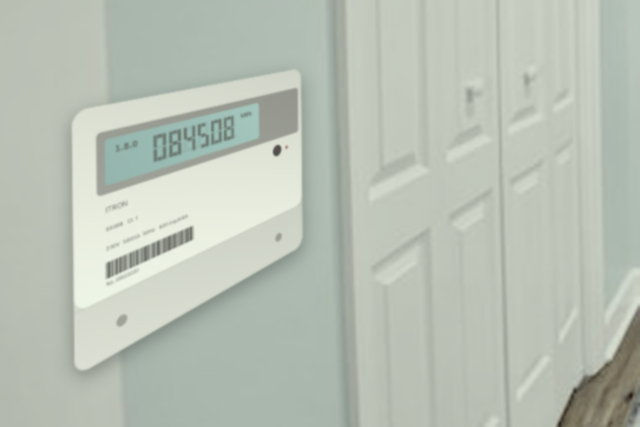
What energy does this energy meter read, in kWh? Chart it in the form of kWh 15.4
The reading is kWh 84508
